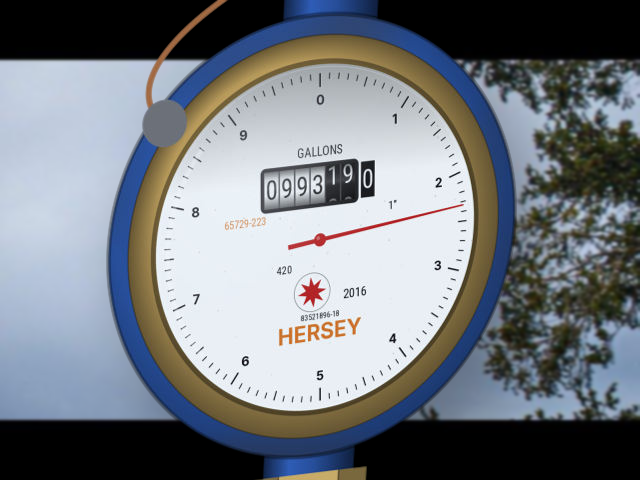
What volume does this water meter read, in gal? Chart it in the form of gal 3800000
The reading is gal 993192.3
